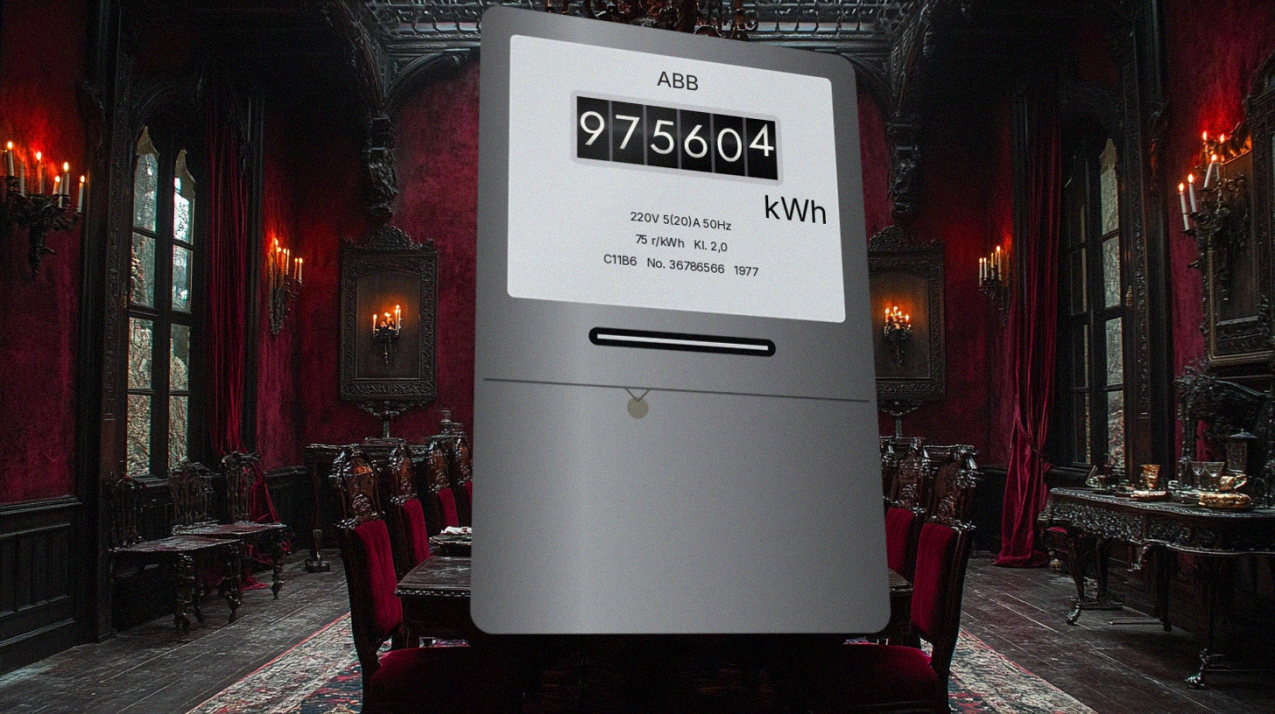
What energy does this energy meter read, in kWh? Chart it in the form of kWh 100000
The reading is kWh 975604
